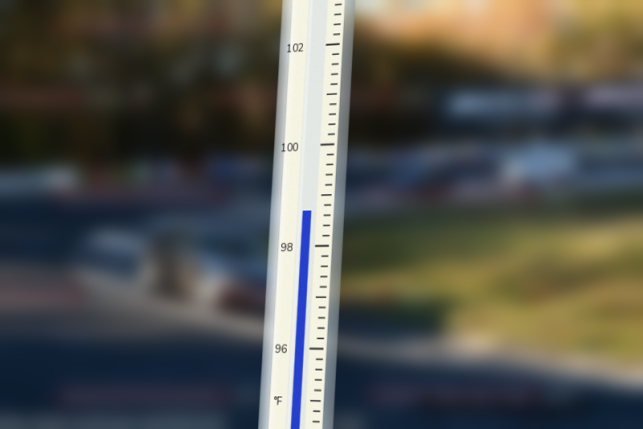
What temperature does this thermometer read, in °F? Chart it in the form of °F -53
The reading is °F 98.7
